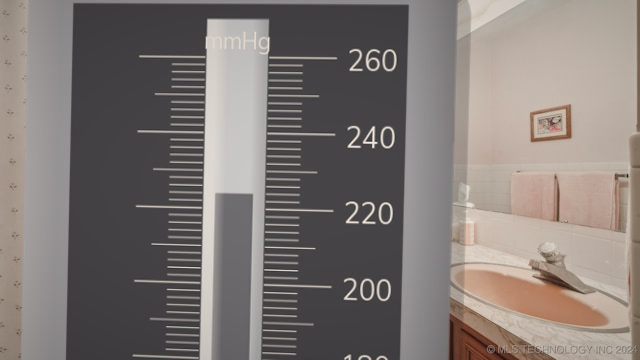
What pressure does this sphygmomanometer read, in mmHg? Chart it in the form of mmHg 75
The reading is mmHg 224
